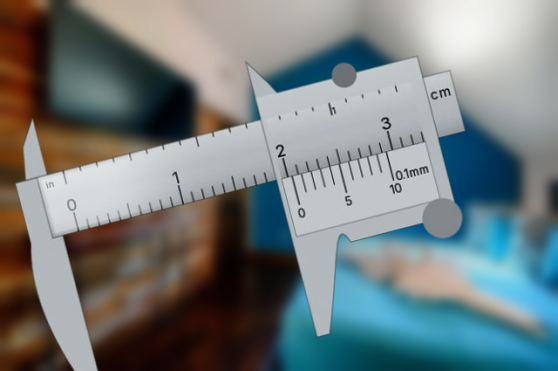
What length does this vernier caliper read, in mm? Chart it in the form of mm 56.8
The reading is mm 20.4
